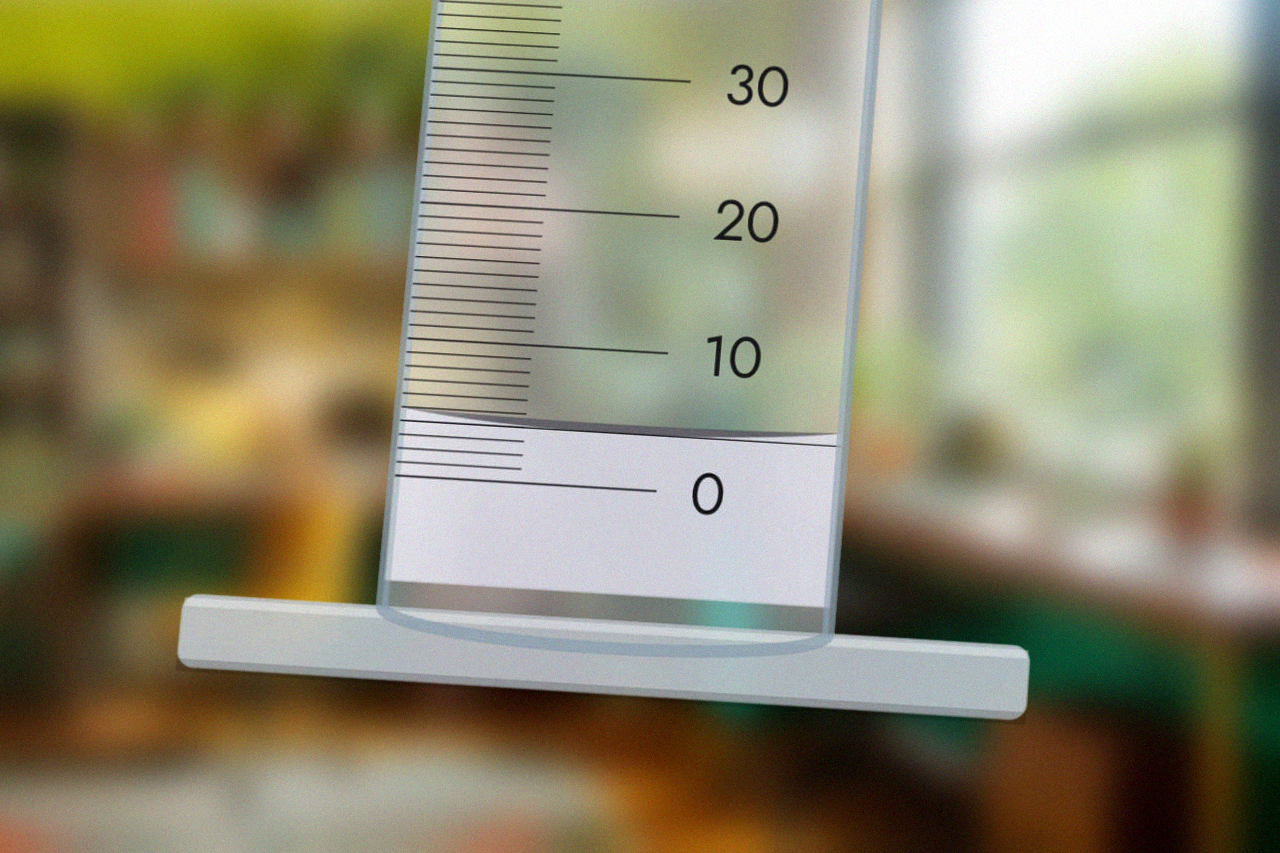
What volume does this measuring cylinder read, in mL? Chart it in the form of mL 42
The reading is mL 4
